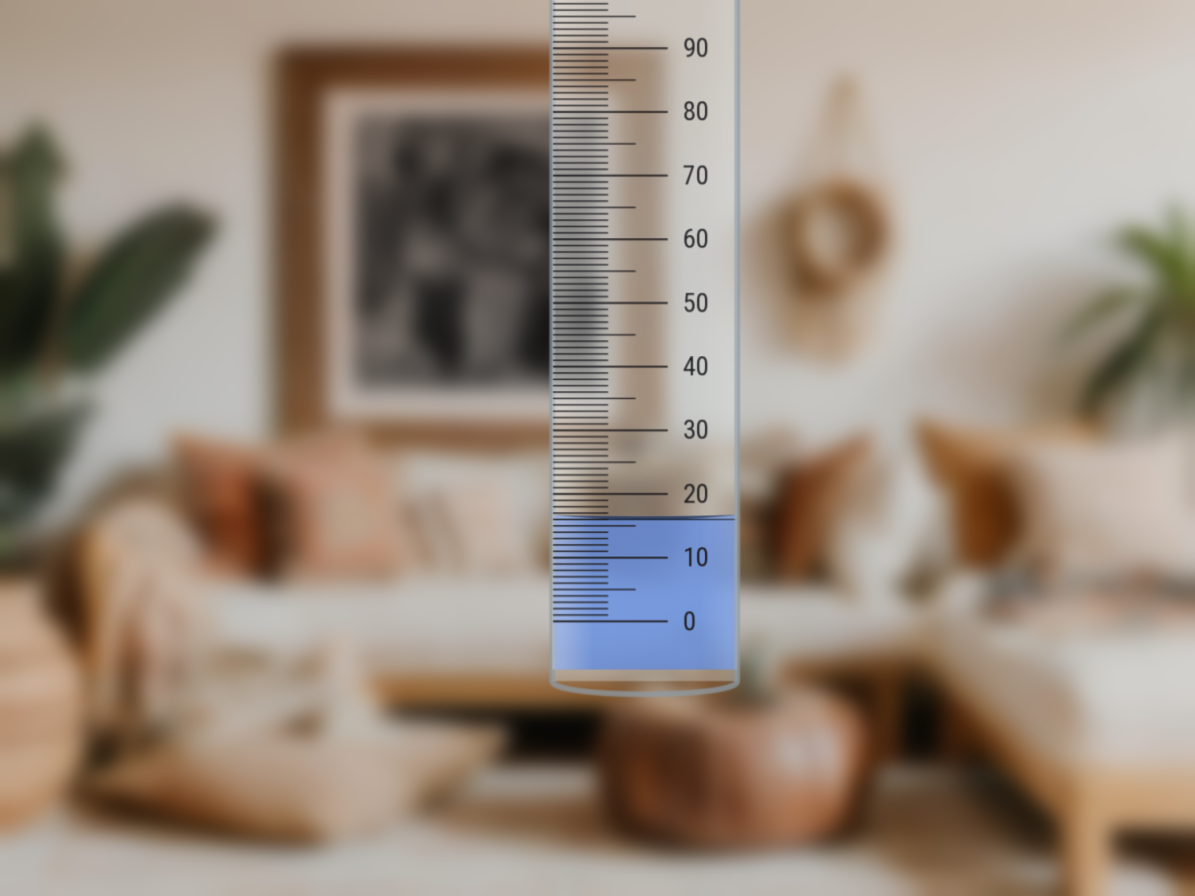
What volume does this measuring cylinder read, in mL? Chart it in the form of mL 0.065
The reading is mL 16
